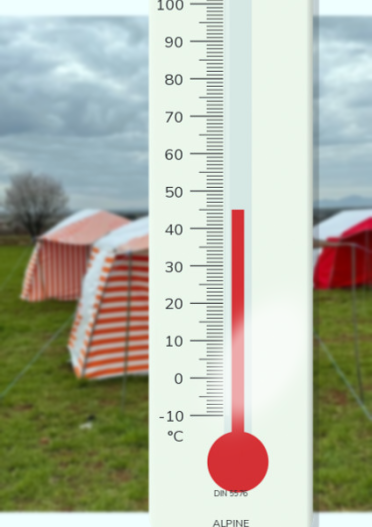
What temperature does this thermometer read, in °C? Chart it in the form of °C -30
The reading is °C 45
